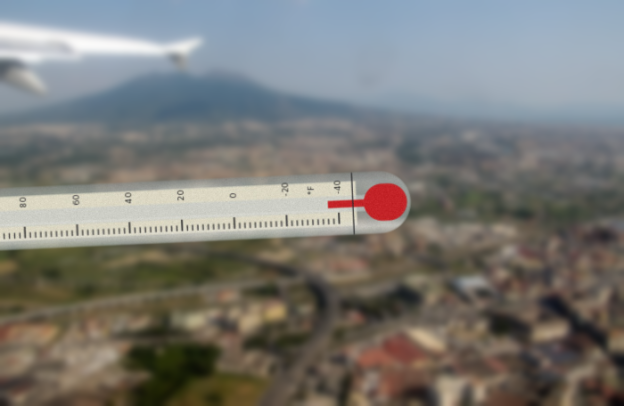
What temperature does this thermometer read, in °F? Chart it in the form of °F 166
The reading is °F -36
